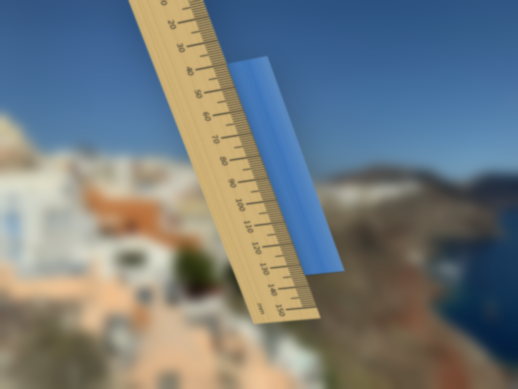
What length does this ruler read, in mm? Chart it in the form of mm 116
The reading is mm 95
